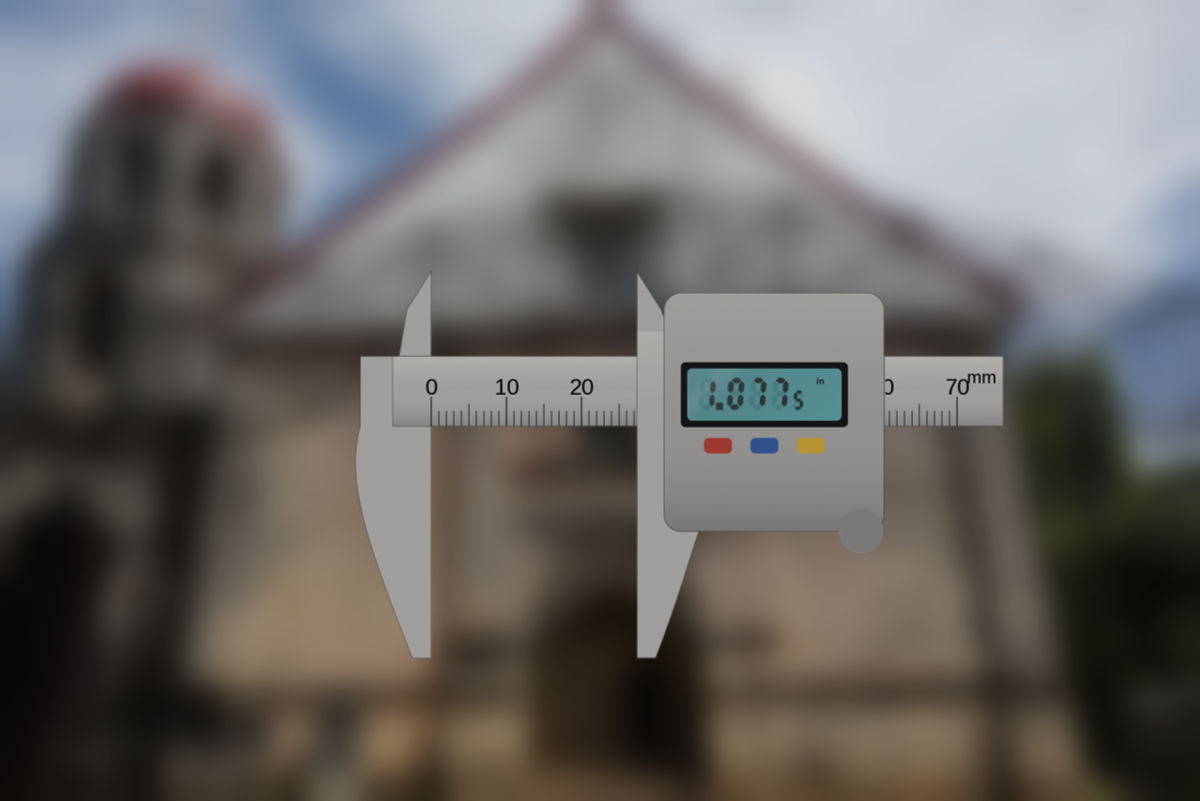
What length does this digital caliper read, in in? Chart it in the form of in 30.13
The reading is in 1.0775
